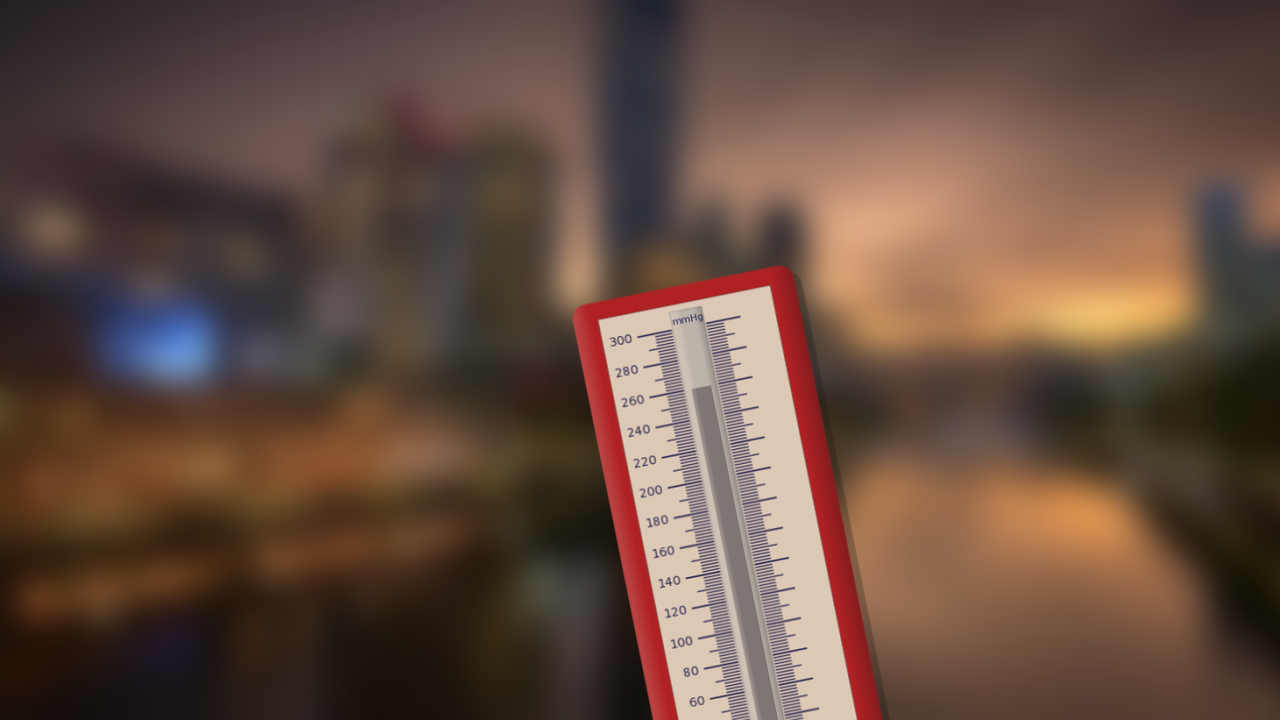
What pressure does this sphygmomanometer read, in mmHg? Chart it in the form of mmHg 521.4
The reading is mmHg 260
